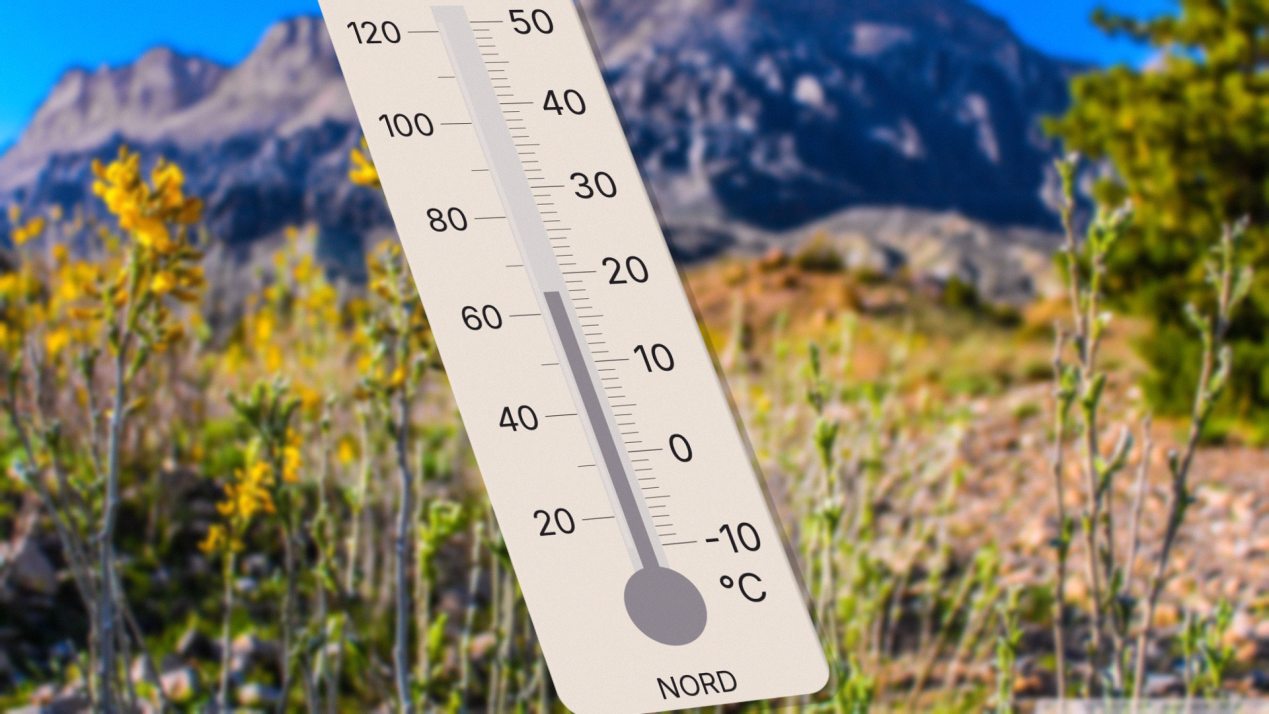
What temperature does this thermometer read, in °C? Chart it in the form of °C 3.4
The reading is °C 18
